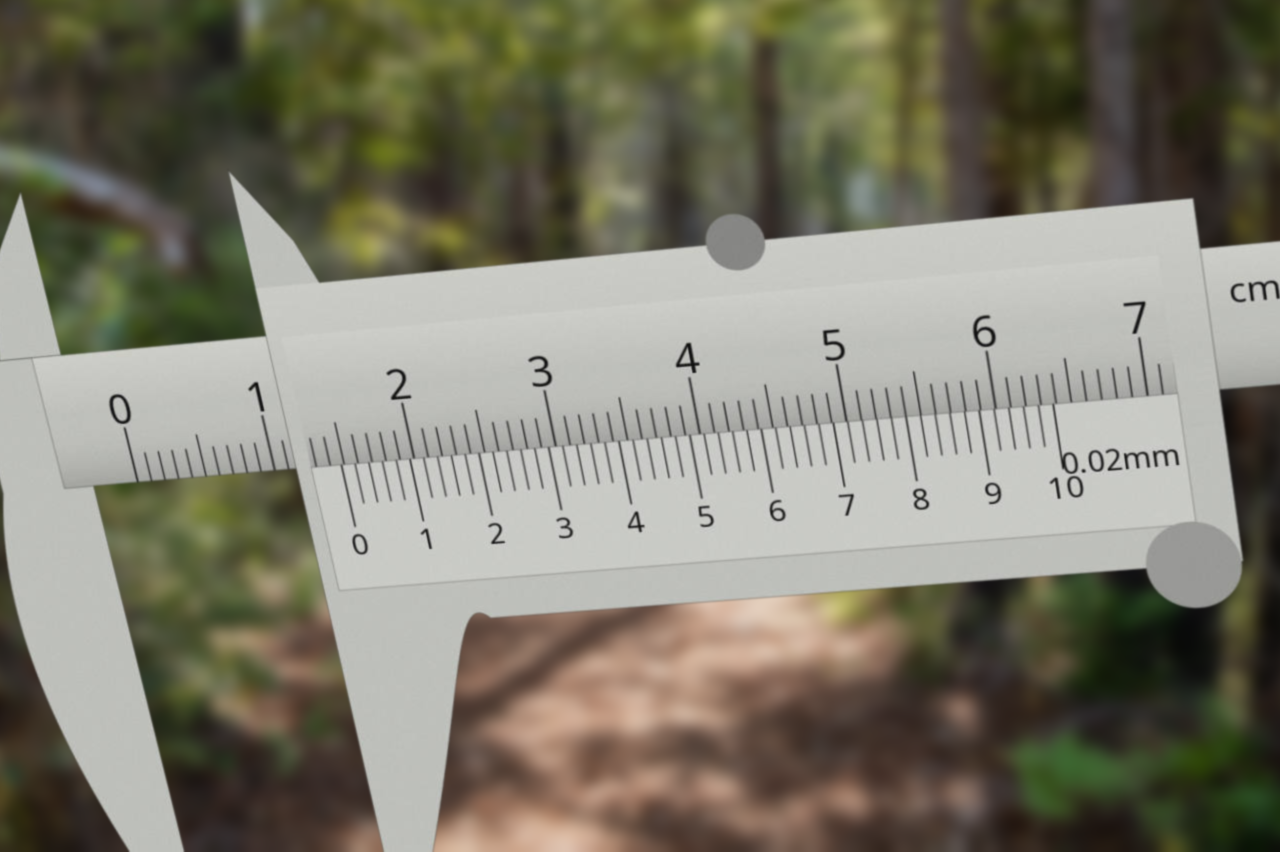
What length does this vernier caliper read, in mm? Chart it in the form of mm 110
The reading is mm 14.8
